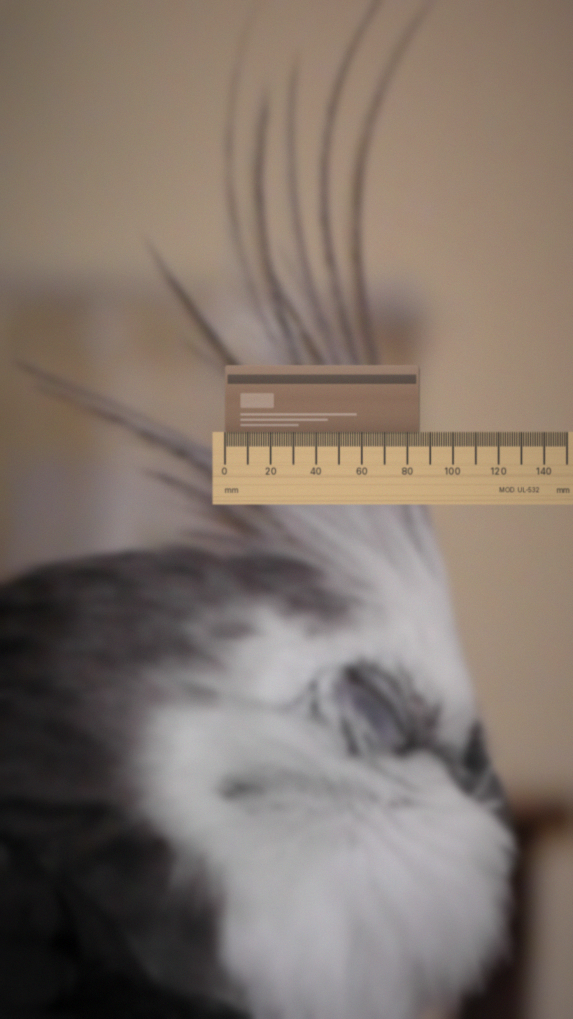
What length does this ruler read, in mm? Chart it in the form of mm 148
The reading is mm 85
